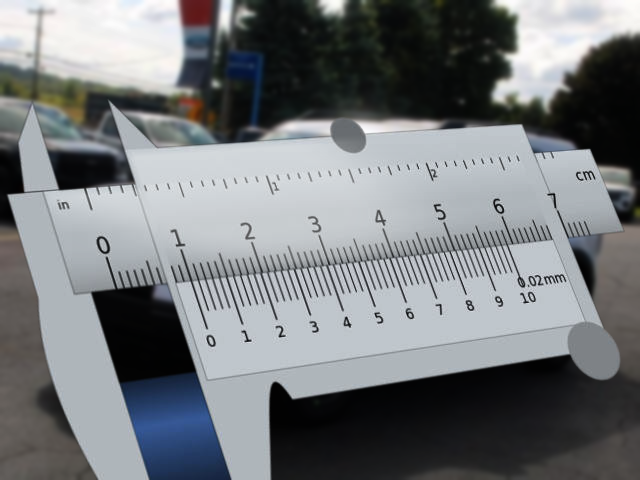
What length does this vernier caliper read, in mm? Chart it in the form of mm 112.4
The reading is mm 10.0
